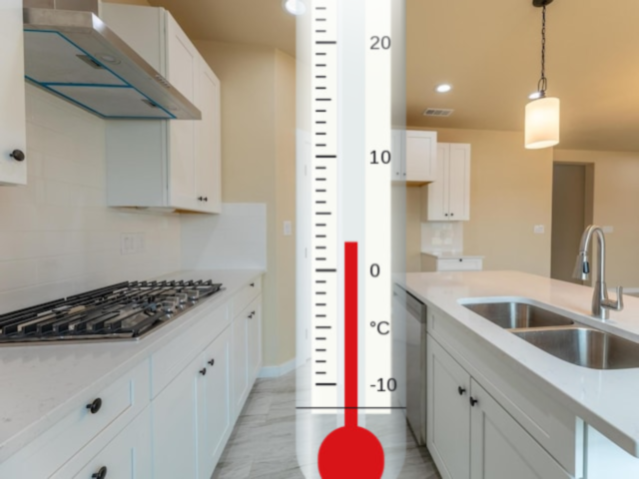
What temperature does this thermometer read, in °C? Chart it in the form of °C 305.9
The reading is °C 2.5
